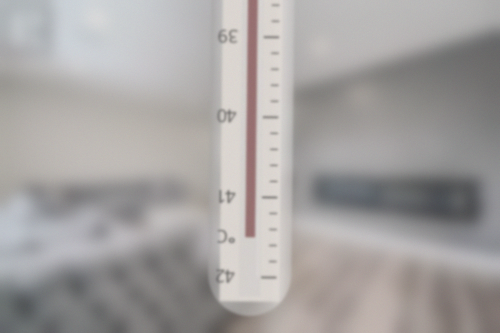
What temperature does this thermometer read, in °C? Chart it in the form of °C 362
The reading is °C 41.5
